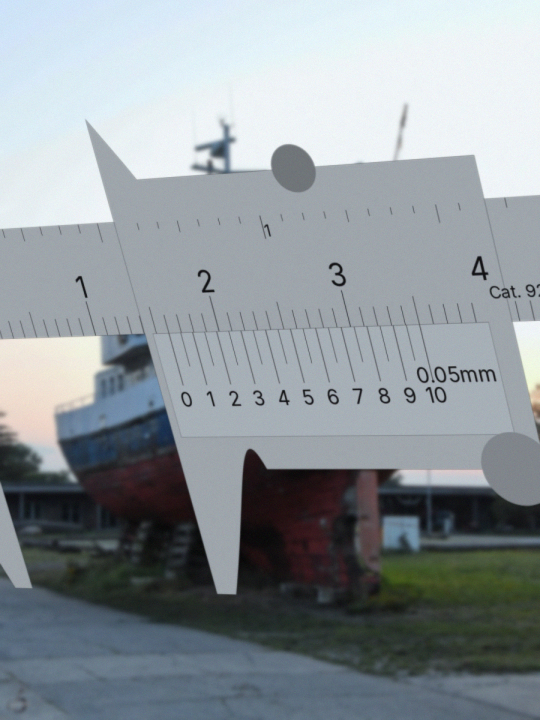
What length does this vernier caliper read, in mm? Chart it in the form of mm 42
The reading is mm 16.0
